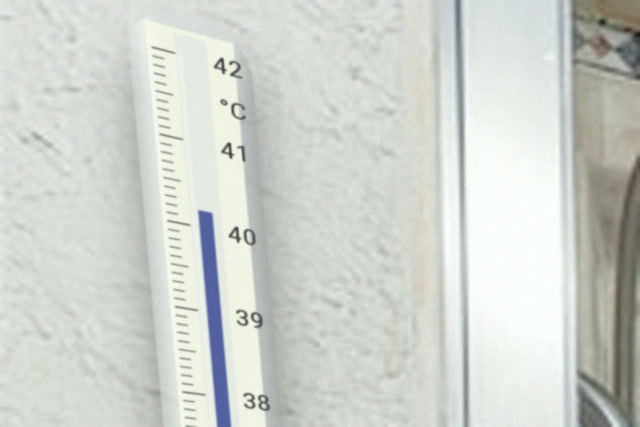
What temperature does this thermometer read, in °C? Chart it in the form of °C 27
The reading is °C 40.2
